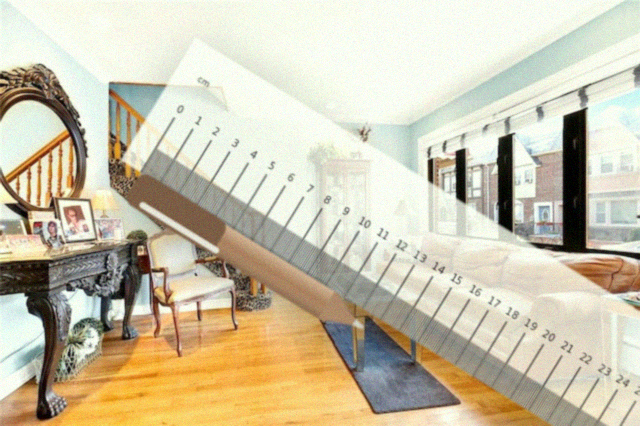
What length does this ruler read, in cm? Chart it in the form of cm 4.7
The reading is cm 12.5
